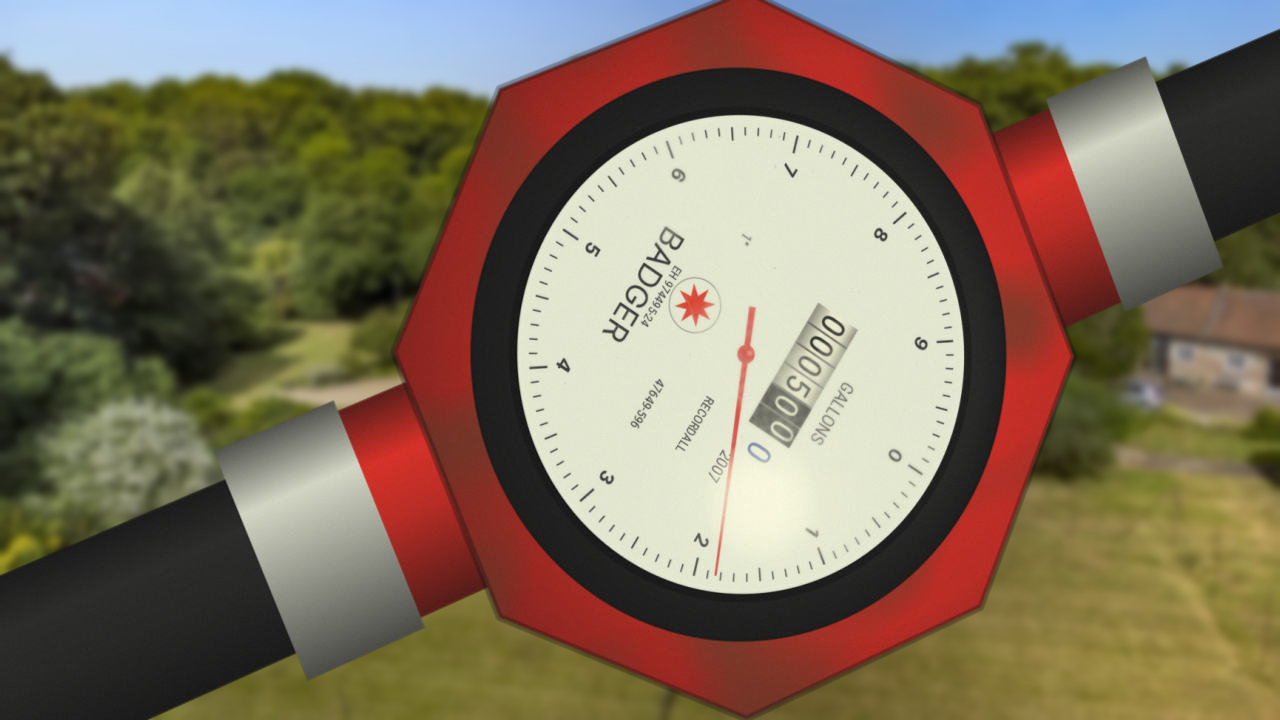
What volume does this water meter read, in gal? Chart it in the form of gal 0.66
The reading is gal 5001.8
